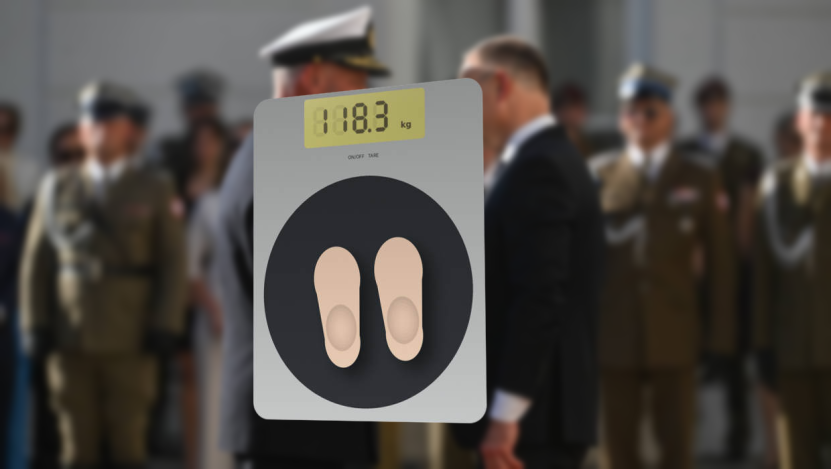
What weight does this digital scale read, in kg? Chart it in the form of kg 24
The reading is kg 118.3
